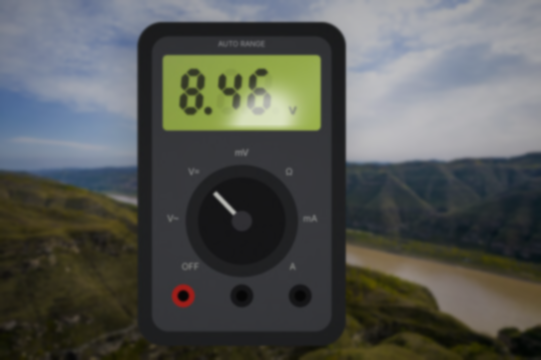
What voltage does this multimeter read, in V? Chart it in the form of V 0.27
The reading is V 8.46
